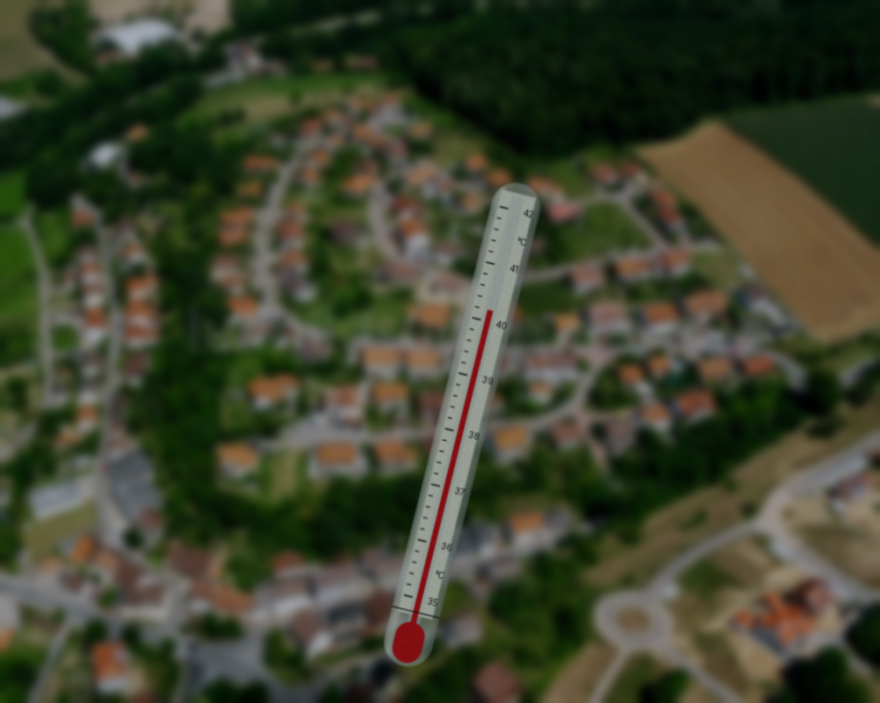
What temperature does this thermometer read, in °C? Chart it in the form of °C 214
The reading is °C 40.2
